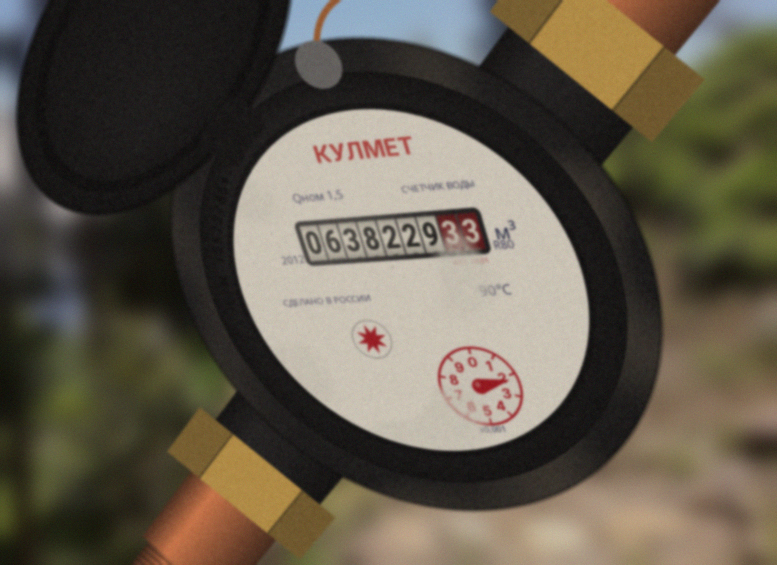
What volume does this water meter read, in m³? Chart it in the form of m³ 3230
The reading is m³ 638229.332
